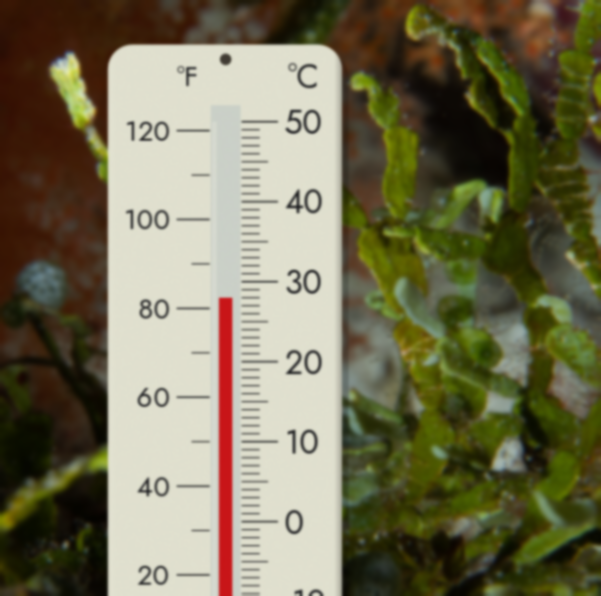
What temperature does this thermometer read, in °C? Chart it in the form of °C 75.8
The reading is °C 28
